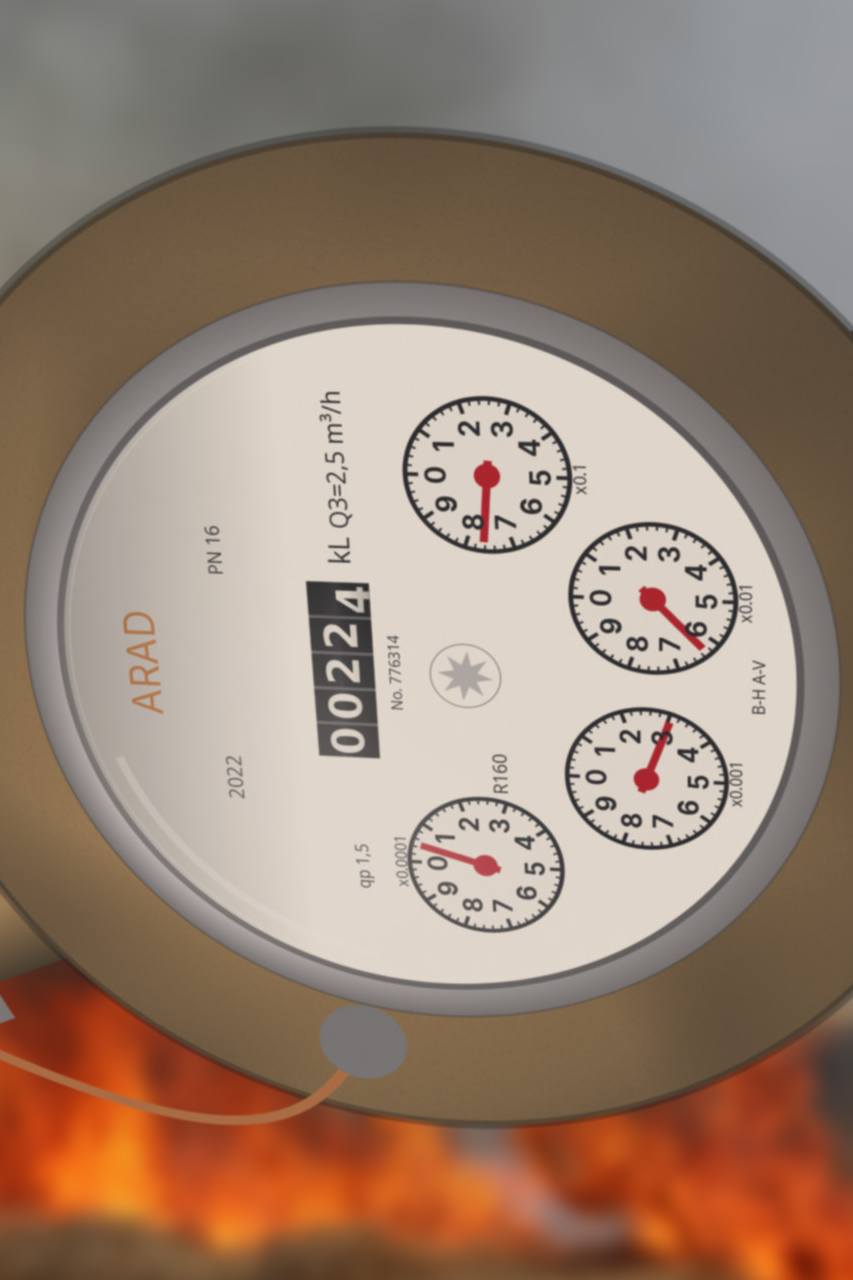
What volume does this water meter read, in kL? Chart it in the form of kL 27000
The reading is kL 223.7630
